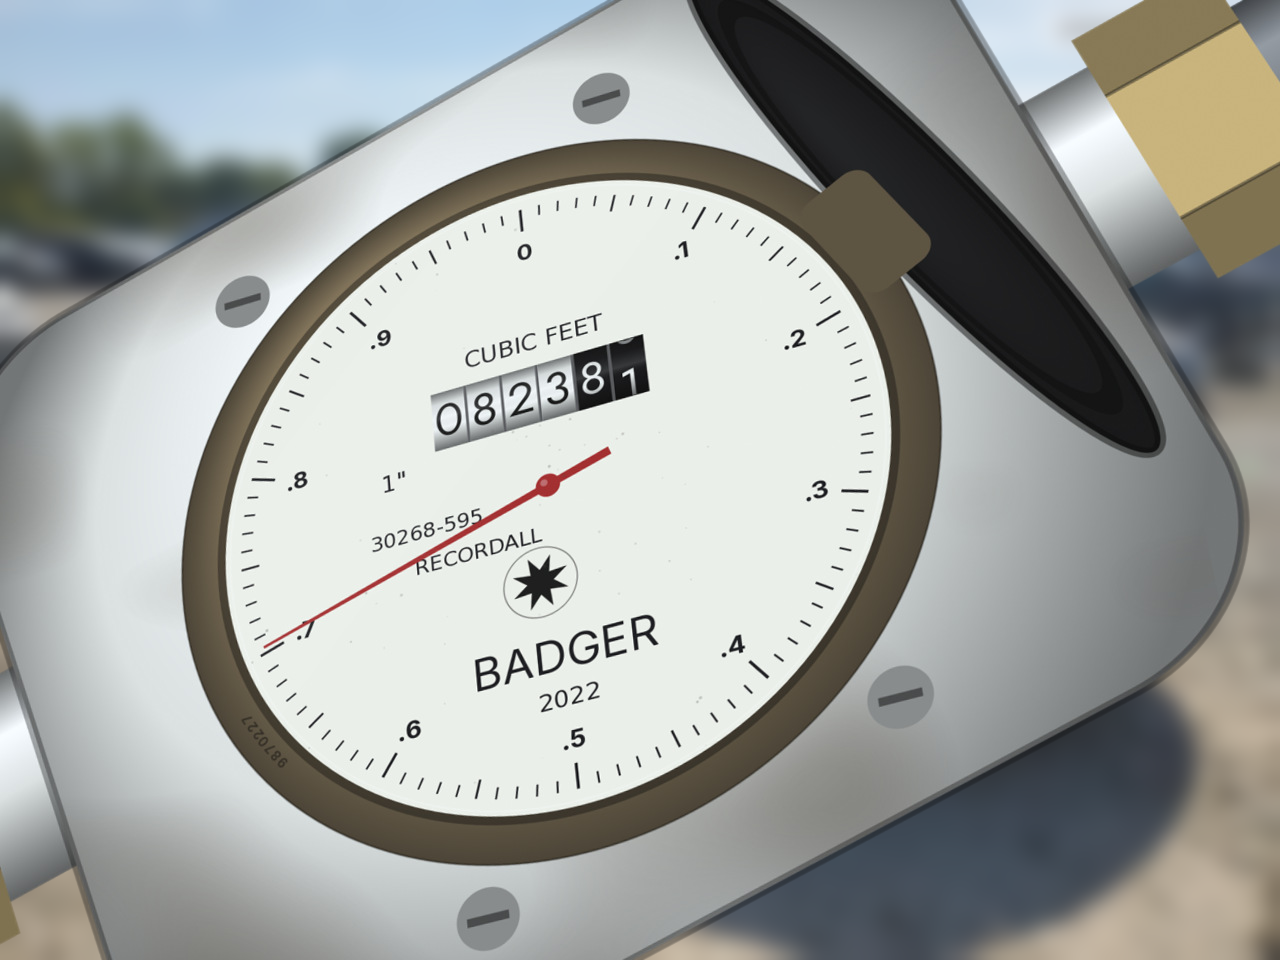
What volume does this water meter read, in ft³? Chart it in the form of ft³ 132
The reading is ft³ 82380.70
